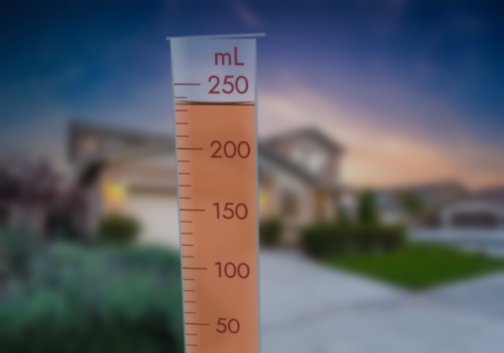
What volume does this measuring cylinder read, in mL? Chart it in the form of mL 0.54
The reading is mL 235
